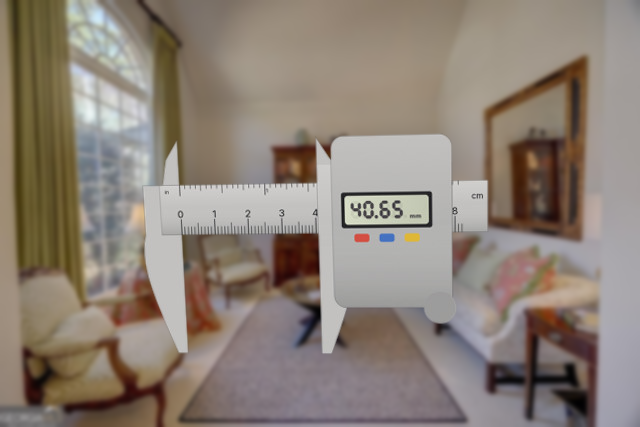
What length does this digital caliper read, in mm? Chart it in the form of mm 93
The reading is mm 40.65
